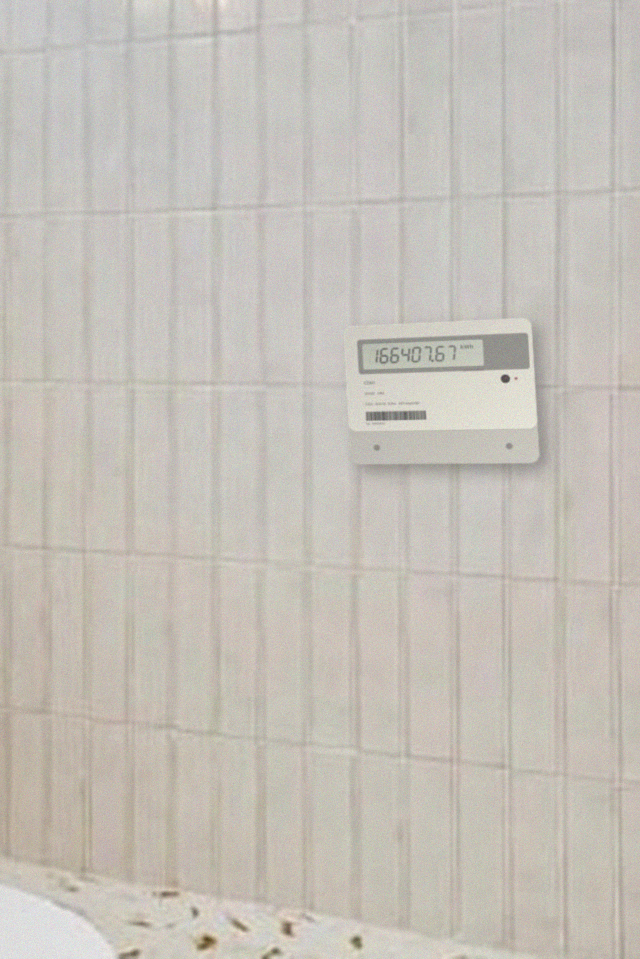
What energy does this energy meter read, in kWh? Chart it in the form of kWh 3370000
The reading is kWh 166407.67
